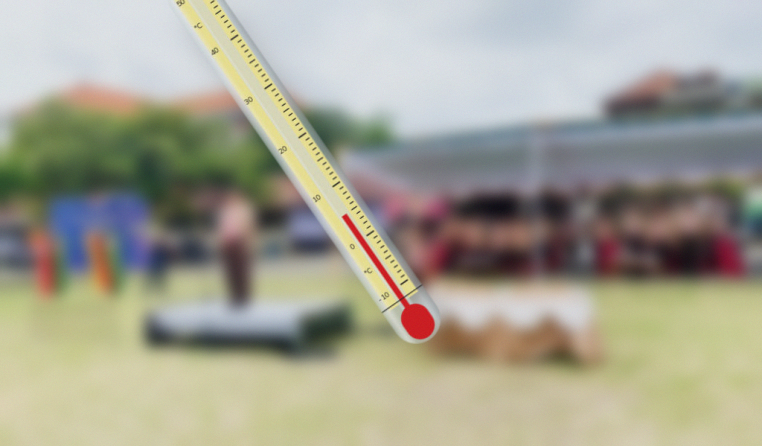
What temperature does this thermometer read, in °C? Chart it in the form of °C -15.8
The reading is °C 5
